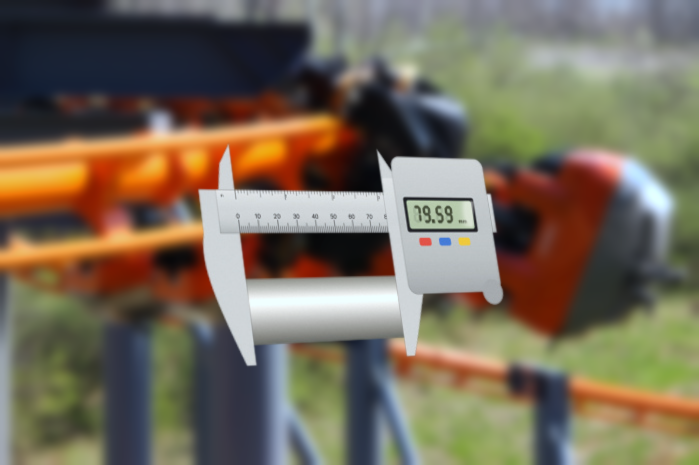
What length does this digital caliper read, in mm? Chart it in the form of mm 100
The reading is mm 79.59
